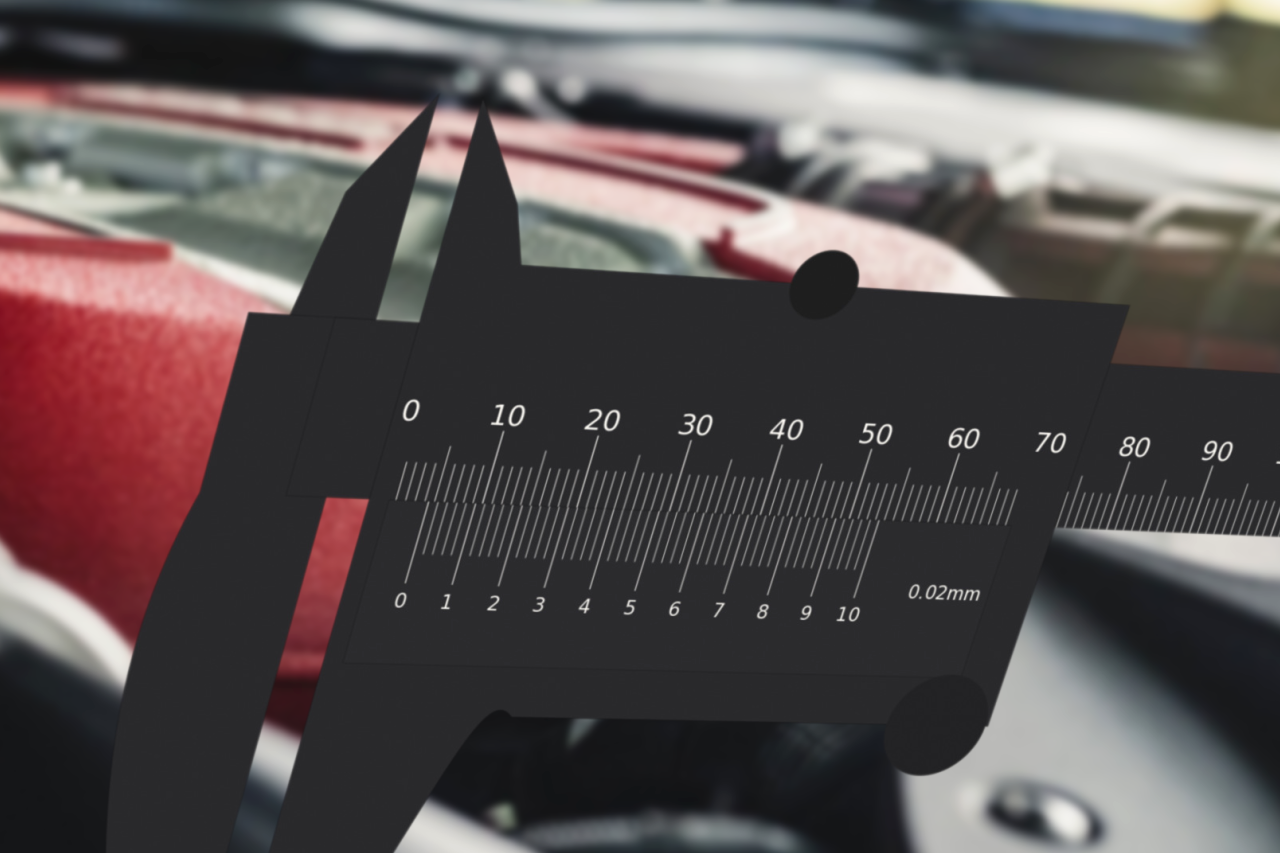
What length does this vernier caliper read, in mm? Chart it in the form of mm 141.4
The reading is mm 4.4
